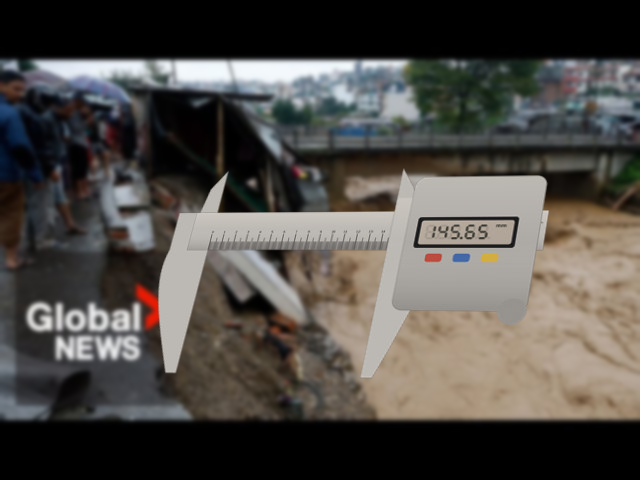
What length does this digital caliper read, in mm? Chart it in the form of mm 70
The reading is mm 145.65
